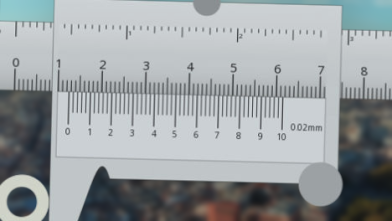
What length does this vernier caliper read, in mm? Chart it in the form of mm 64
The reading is mm 12.5
